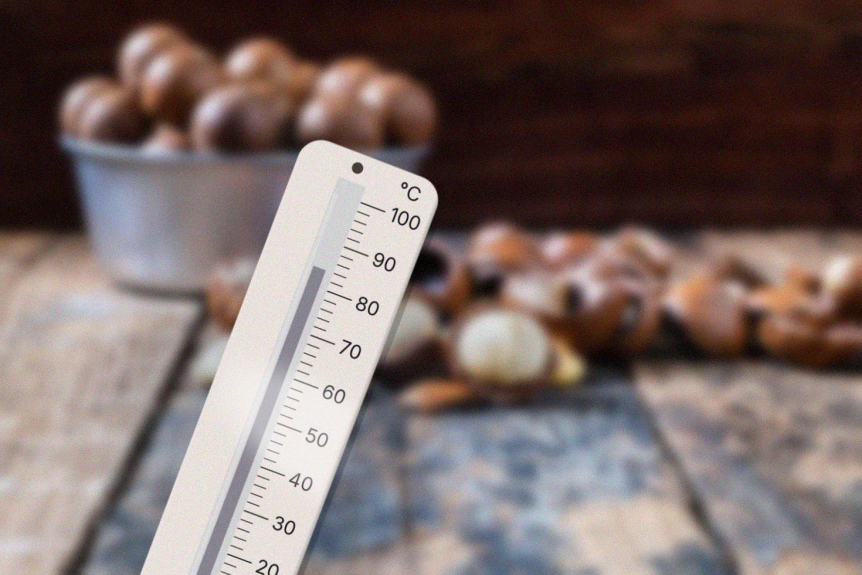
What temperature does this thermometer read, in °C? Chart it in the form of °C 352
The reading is °C 84
